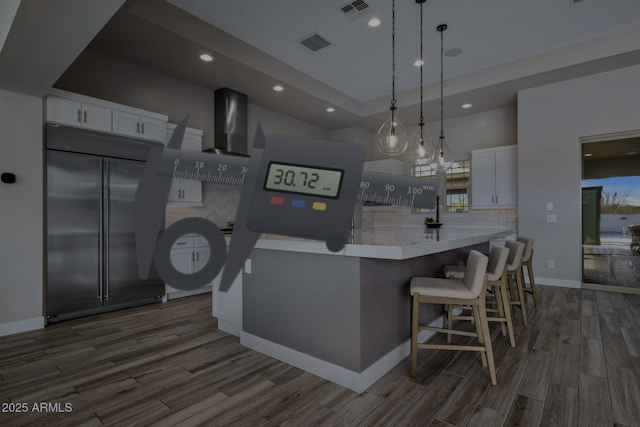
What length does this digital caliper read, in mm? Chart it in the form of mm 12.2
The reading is mm 30.72
